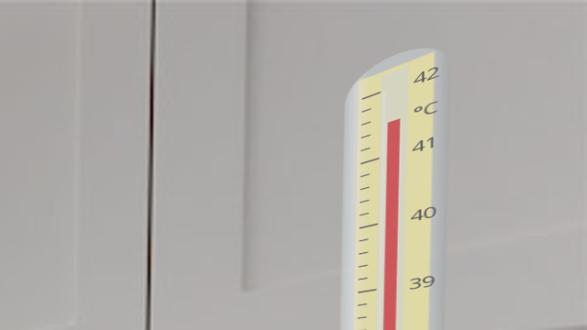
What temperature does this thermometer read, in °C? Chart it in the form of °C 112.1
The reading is °C 41.5
